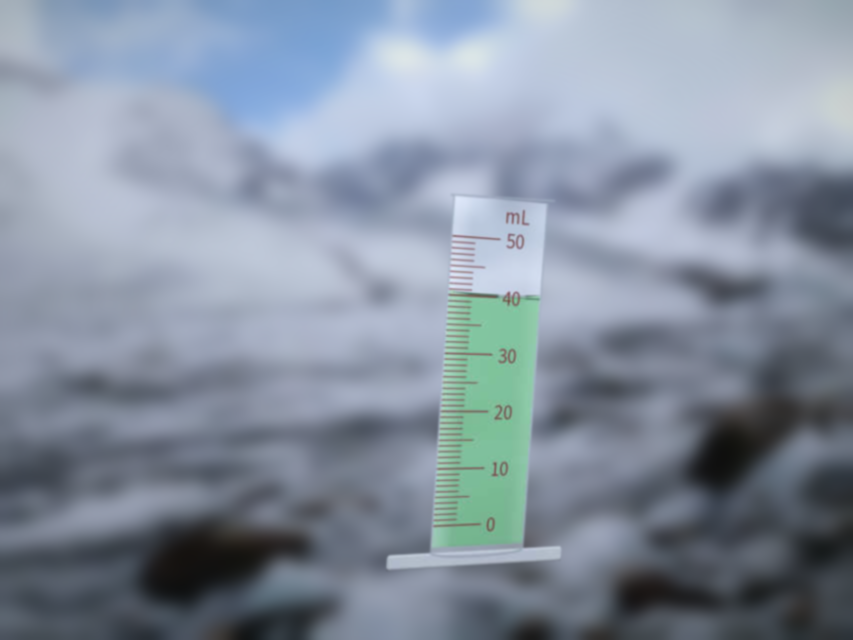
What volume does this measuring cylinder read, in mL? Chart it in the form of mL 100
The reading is mL 40
